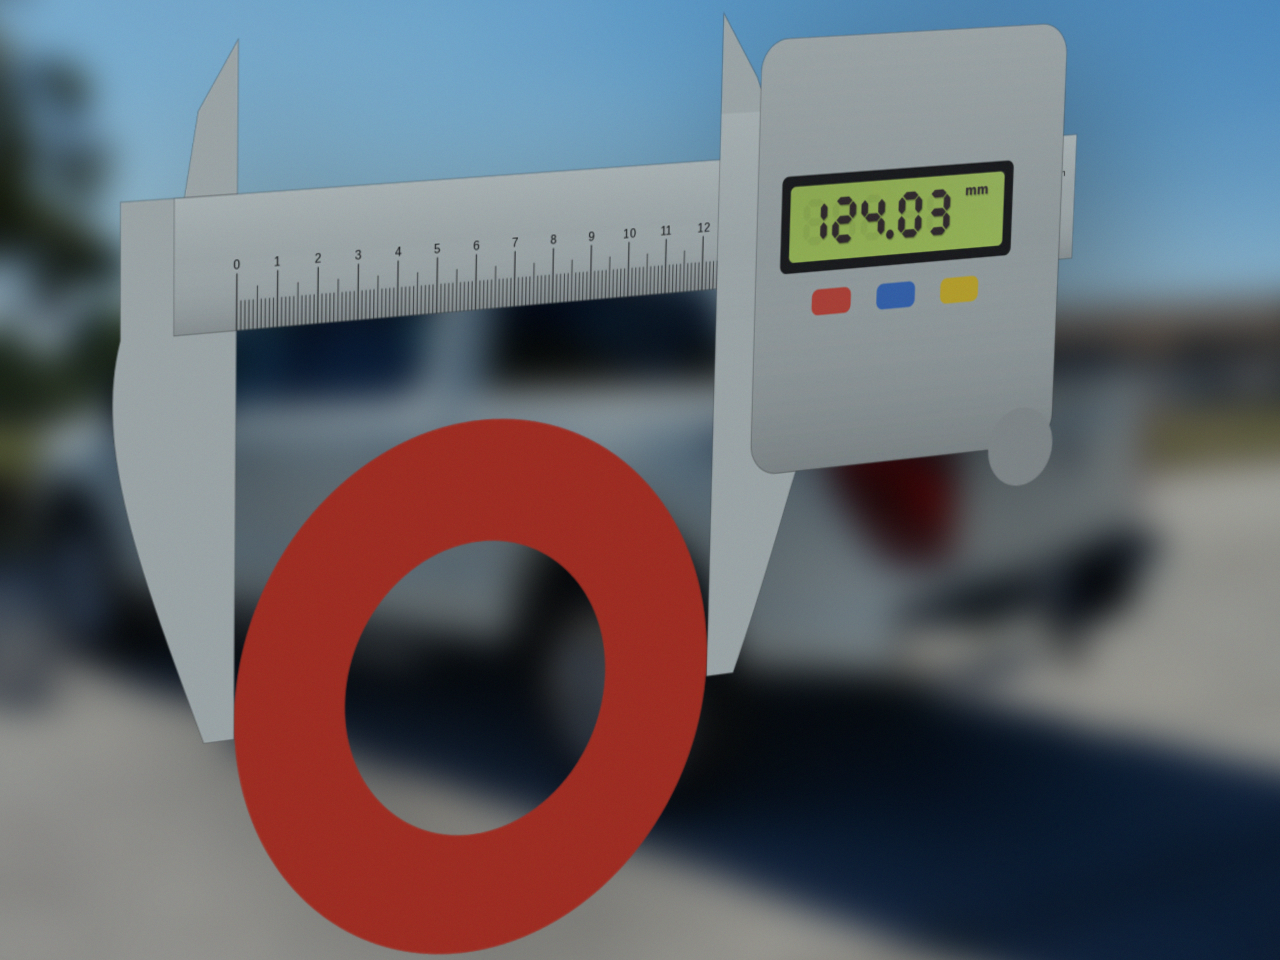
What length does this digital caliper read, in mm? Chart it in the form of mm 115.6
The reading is mm 124.03
